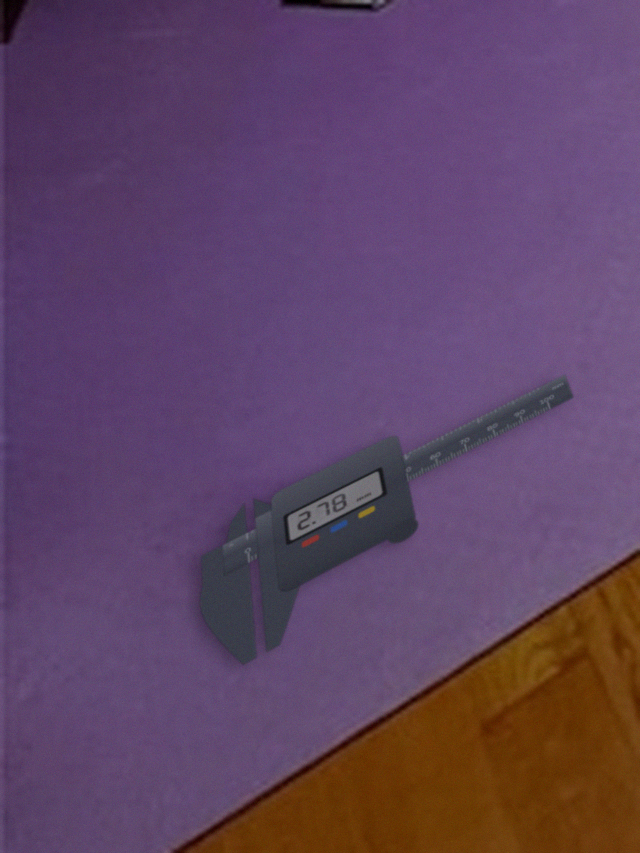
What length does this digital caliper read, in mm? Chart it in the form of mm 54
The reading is mm 2.78
